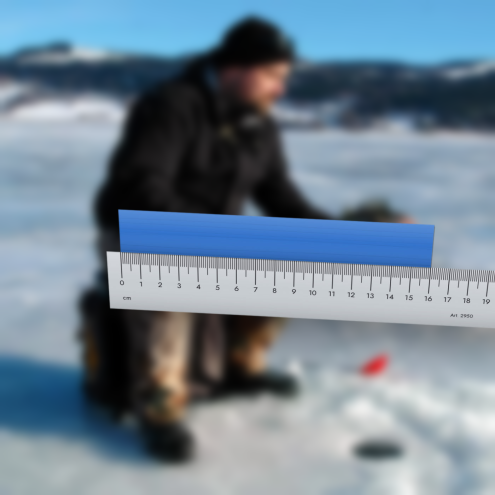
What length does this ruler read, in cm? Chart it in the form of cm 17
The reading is cm 16
